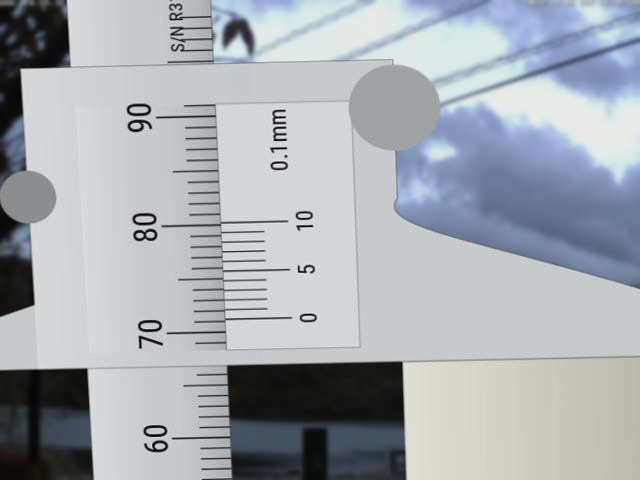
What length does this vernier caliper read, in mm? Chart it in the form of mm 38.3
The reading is mm 71.2
